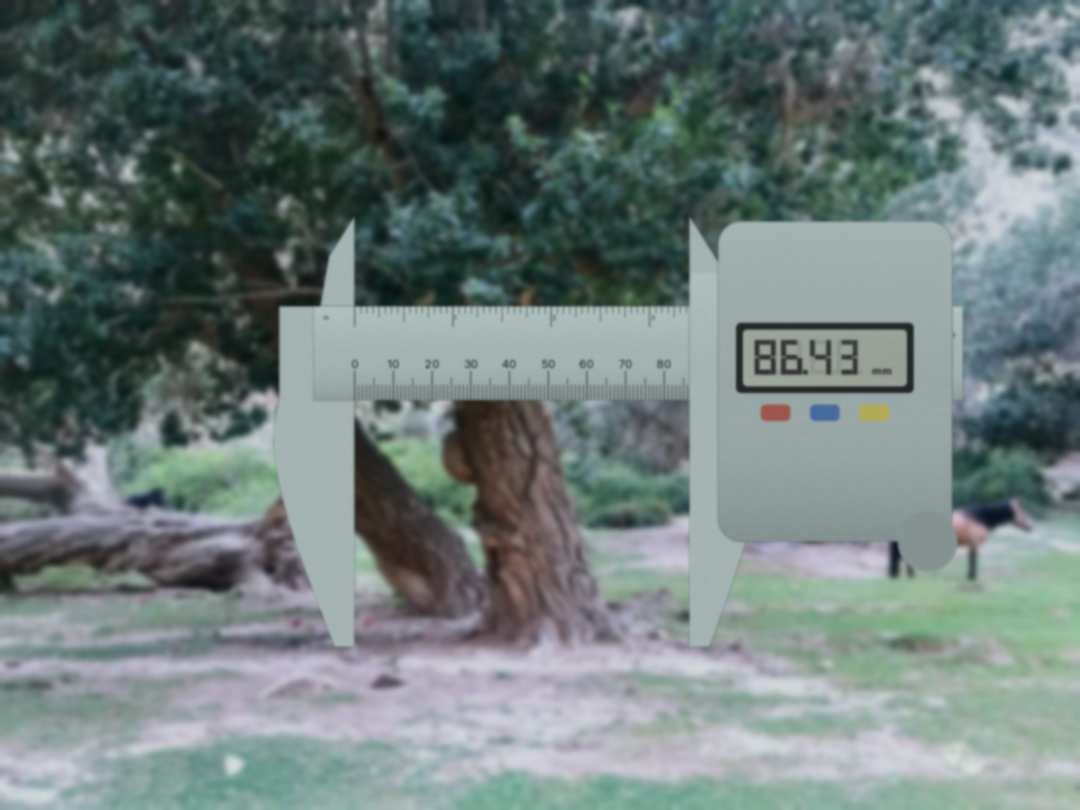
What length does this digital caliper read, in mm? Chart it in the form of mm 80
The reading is mm 86.43
